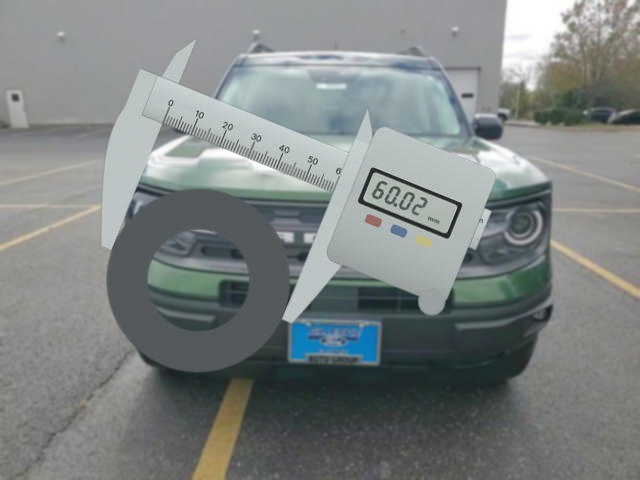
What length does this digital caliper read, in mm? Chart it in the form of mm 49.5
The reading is mm 60.02
